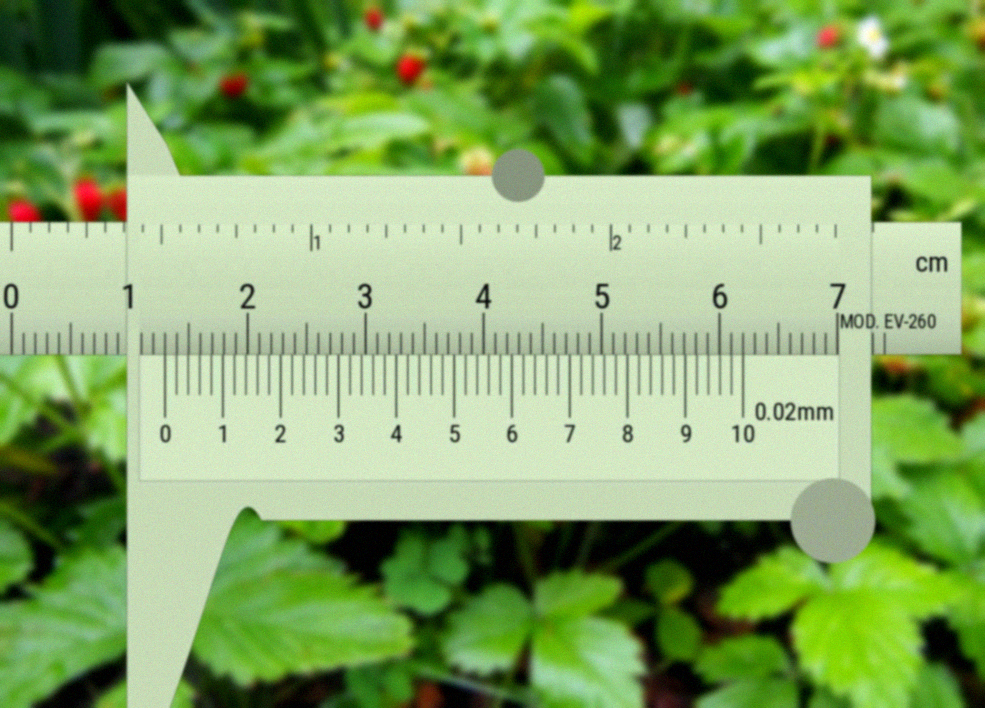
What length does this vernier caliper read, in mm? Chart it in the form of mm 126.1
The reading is mm 13.0
